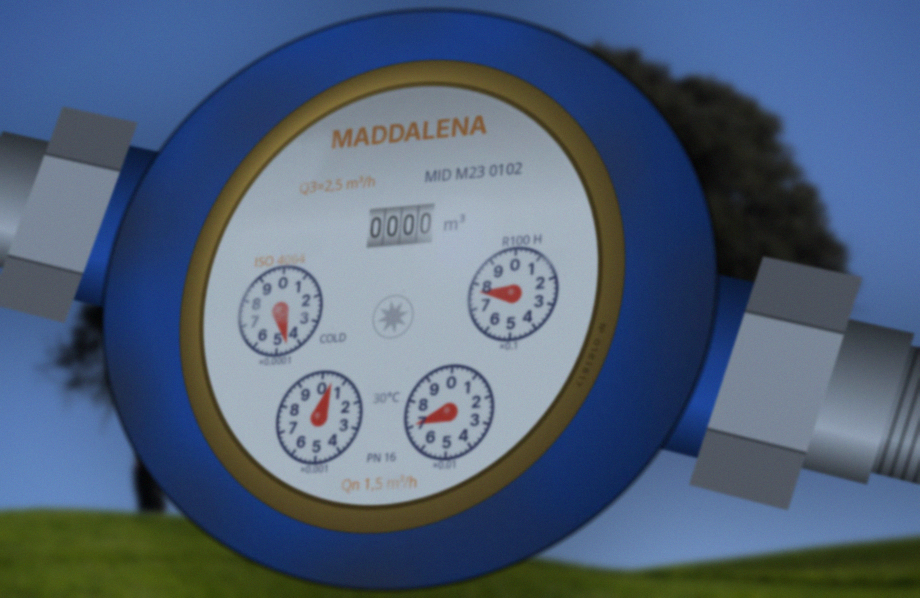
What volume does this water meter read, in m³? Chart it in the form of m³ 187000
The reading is m³ 0.7704
